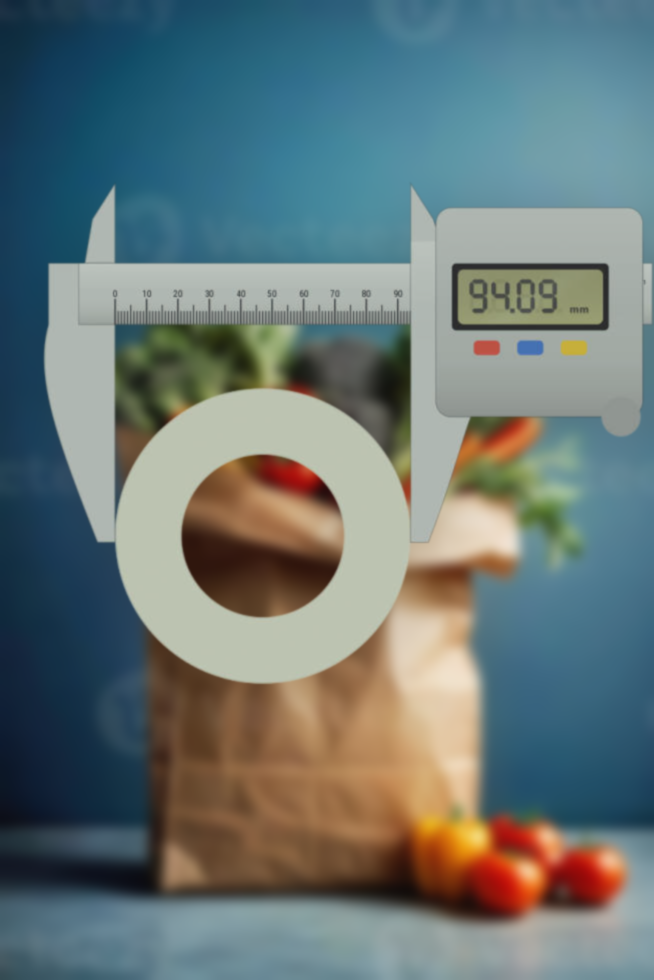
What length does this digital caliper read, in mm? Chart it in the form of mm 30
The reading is mm 94.09
